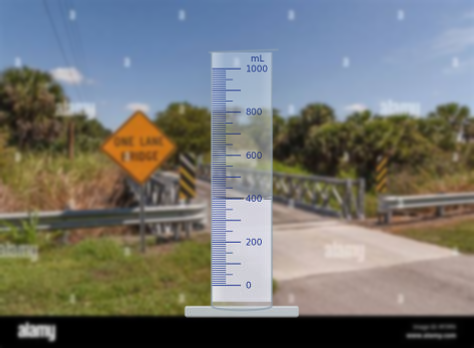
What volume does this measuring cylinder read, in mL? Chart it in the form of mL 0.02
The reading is mL 400
